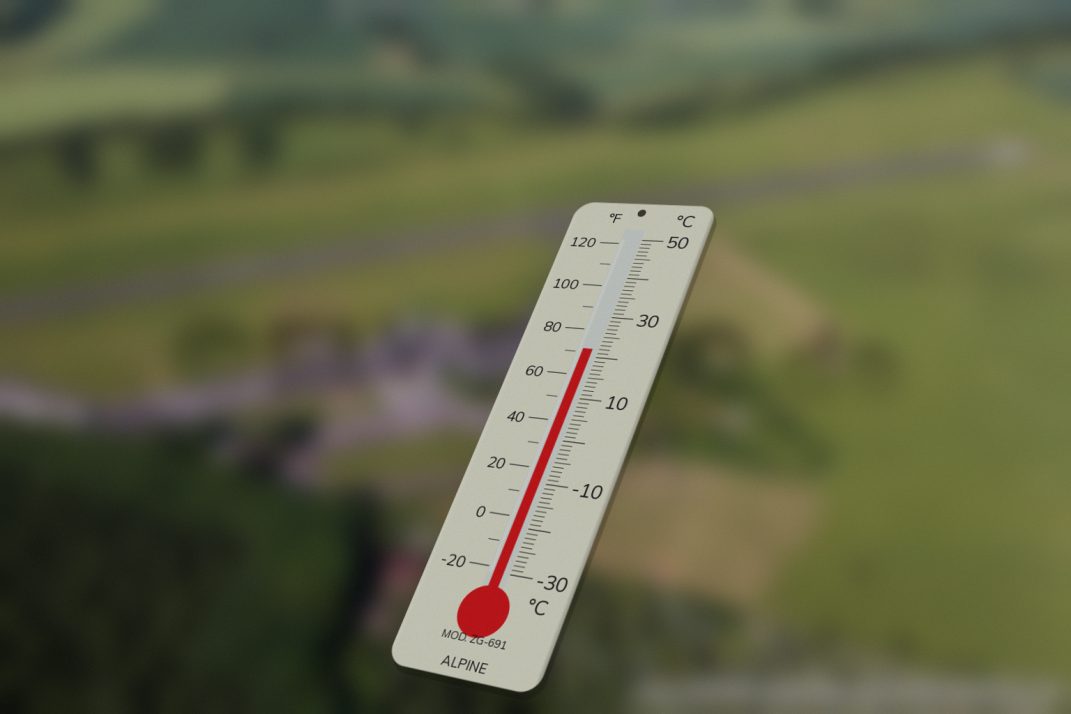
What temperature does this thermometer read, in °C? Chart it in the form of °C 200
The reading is °C 22
